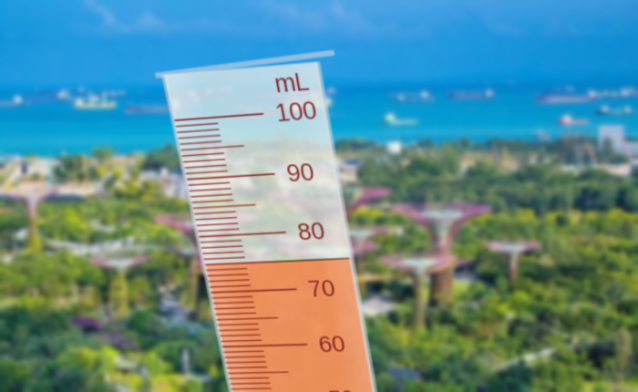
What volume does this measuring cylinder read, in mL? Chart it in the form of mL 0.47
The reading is mL 75
